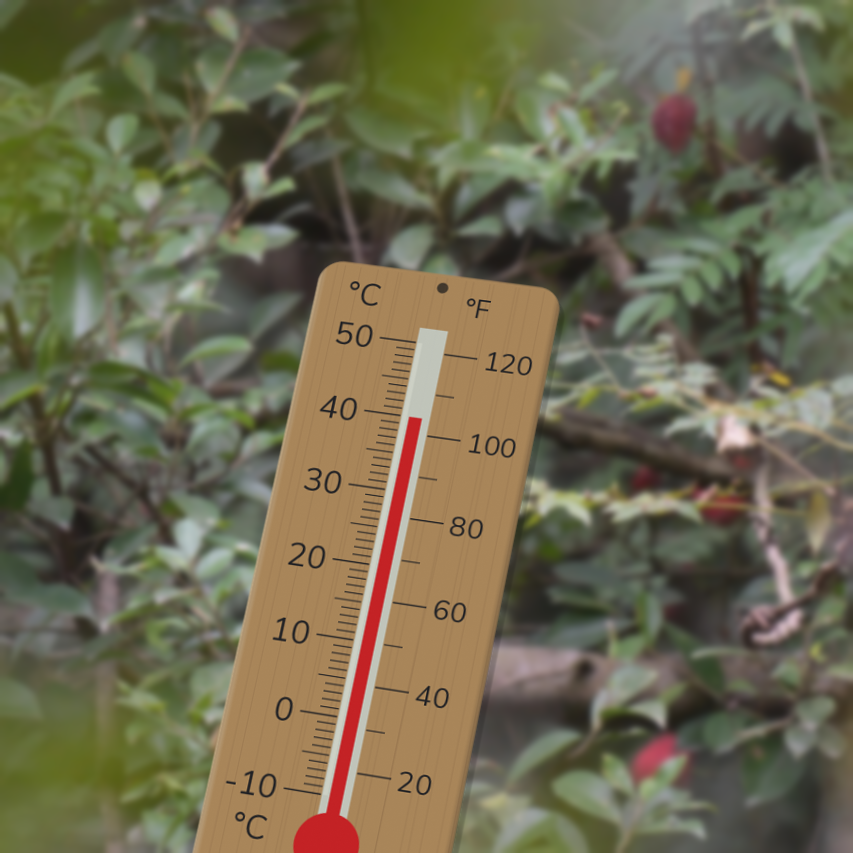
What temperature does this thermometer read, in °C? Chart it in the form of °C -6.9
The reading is °C 40
